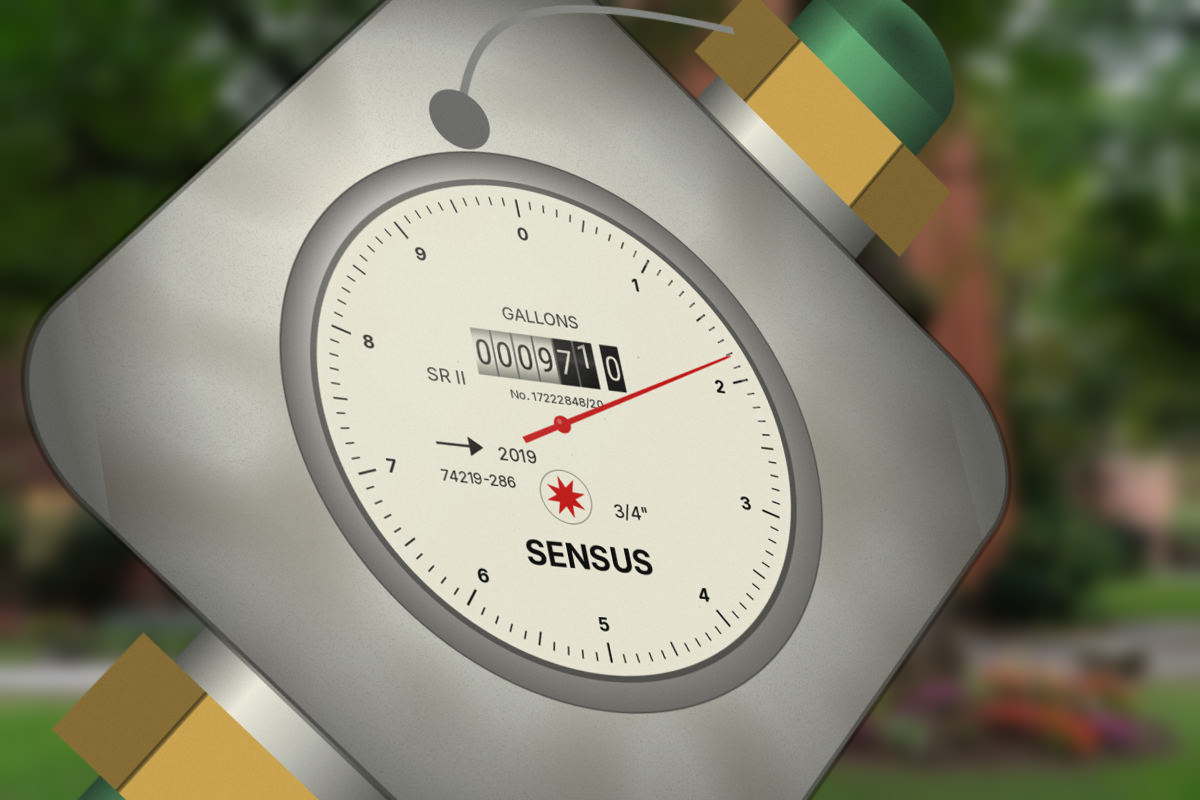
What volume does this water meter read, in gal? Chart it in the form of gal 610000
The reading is gal 9711.8
